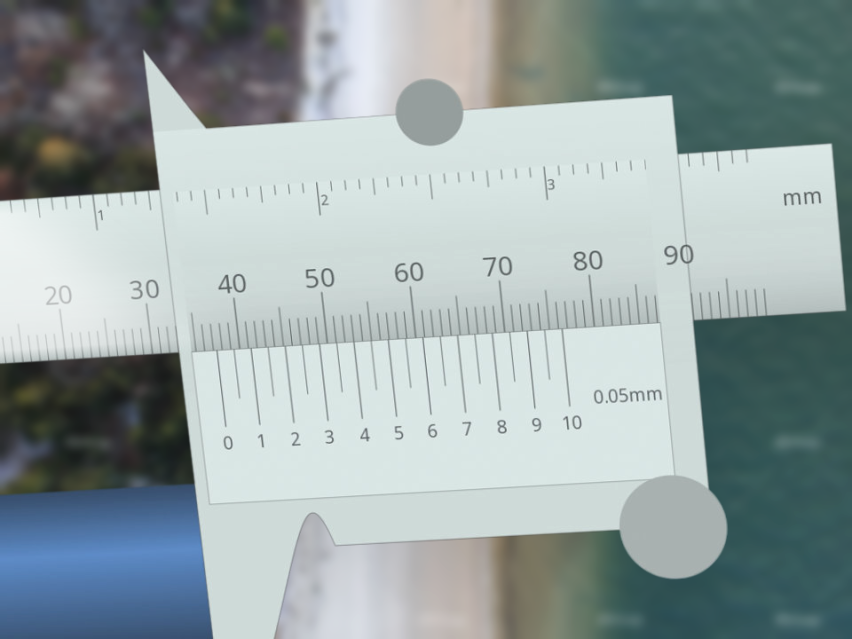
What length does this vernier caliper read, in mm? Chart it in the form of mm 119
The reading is mm 37.4
